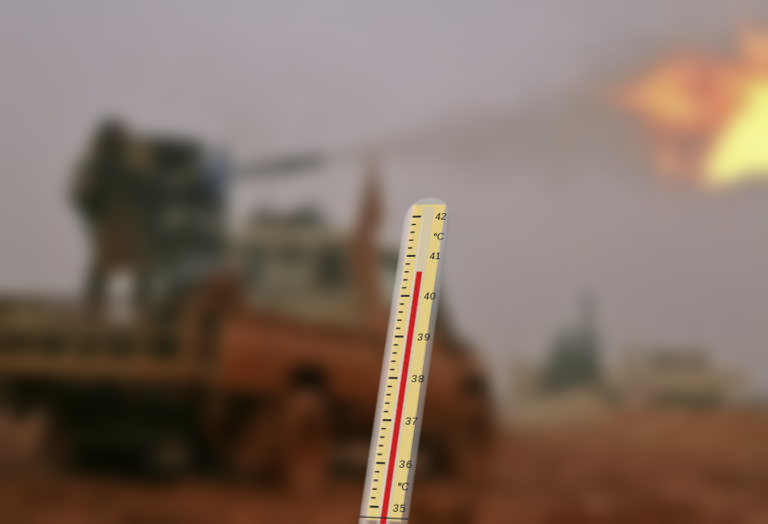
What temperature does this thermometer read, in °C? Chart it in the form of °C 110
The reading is °C 40.6
